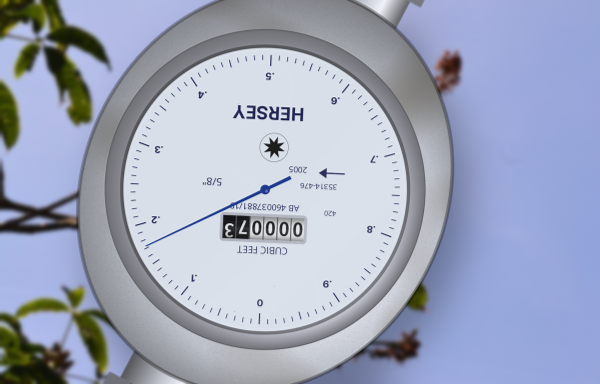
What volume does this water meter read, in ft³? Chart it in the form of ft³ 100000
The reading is ft³ 73.17
